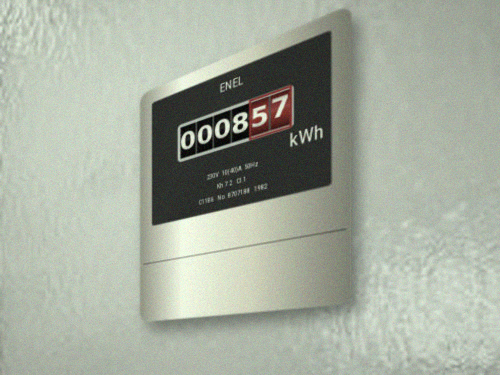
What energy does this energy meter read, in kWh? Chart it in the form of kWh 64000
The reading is kWh 8.57
